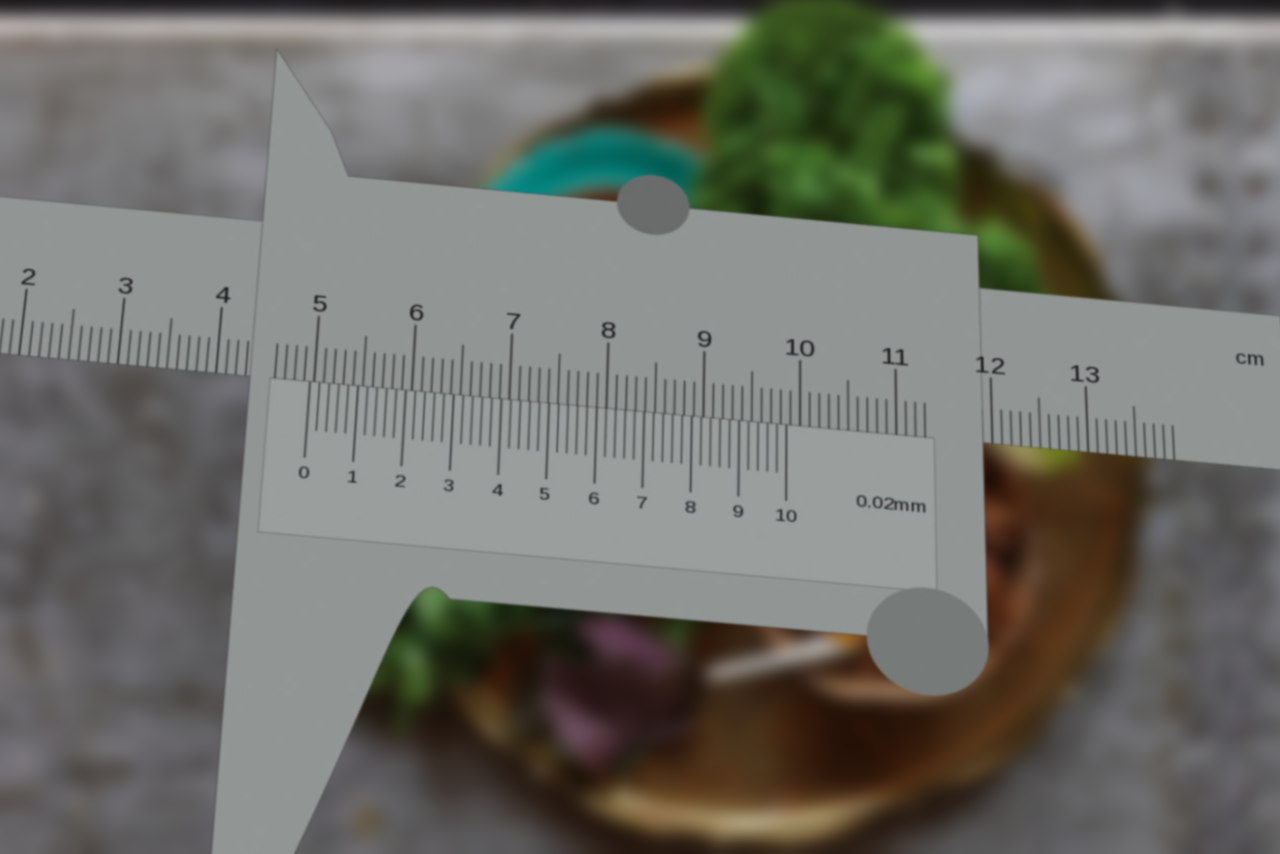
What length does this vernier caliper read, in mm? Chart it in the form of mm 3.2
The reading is mm 49.6
